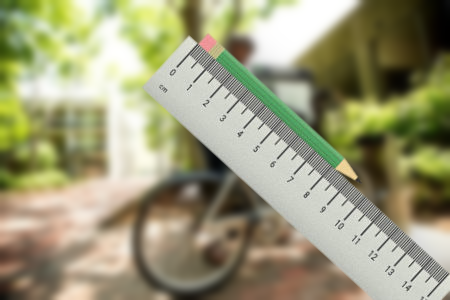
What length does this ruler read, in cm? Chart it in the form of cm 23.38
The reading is cm 9.5
